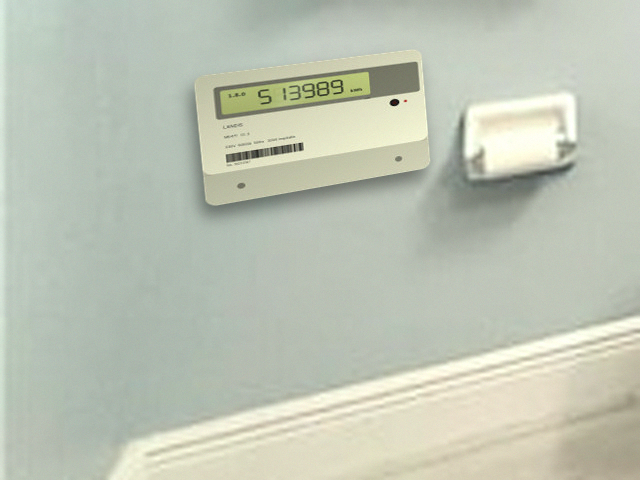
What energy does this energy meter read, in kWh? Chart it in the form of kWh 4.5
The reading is kWh 513989
